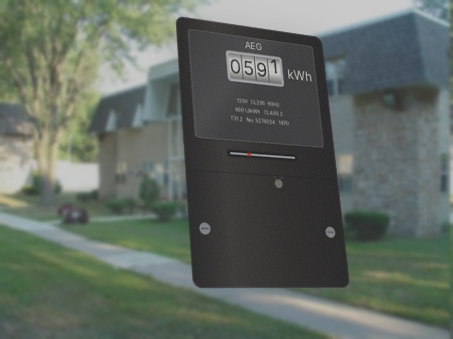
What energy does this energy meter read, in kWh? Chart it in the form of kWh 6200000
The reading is kWh 591
